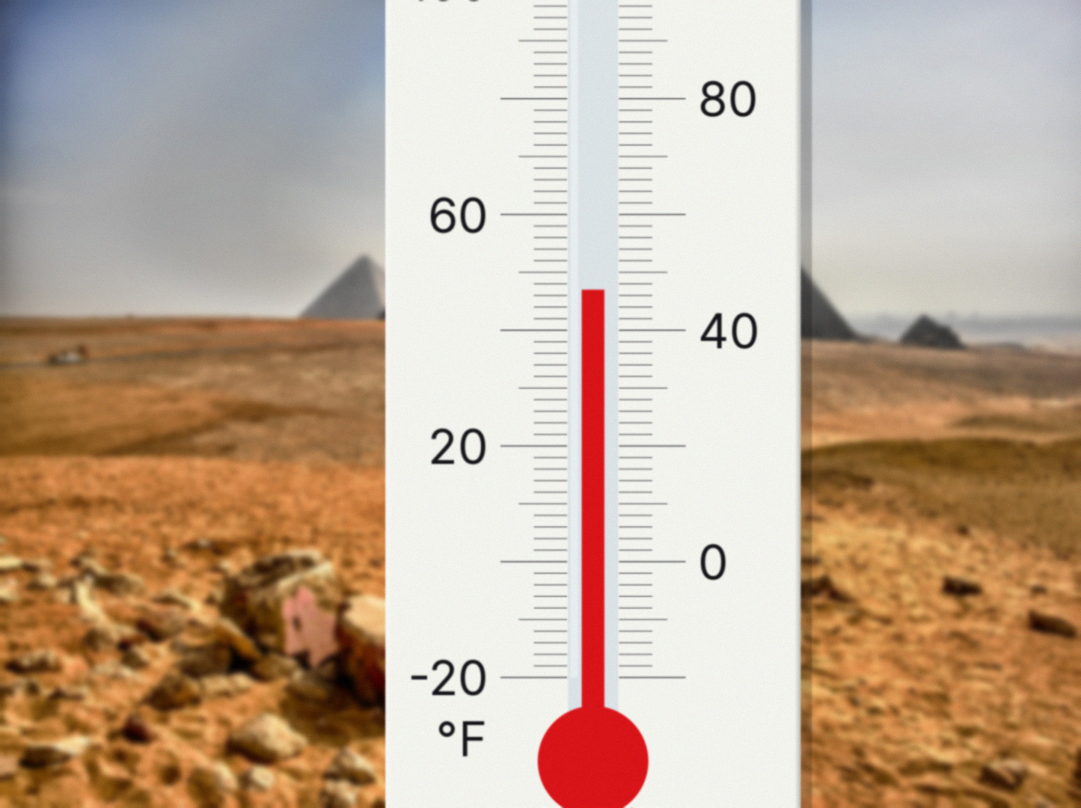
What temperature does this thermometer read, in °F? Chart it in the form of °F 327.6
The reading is °F 47
